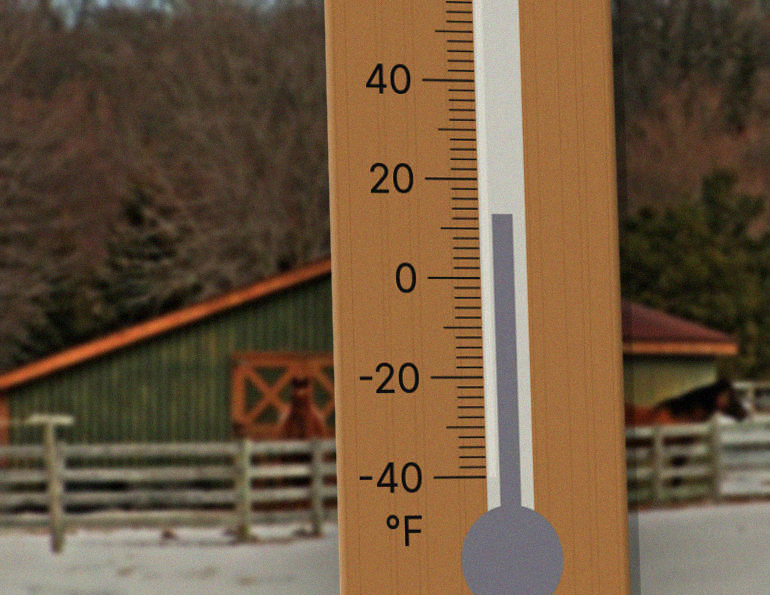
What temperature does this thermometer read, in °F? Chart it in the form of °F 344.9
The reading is °F 13
